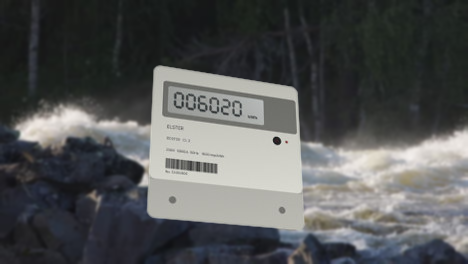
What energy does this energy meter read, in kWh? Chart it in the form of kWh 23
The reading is kWh 6020
